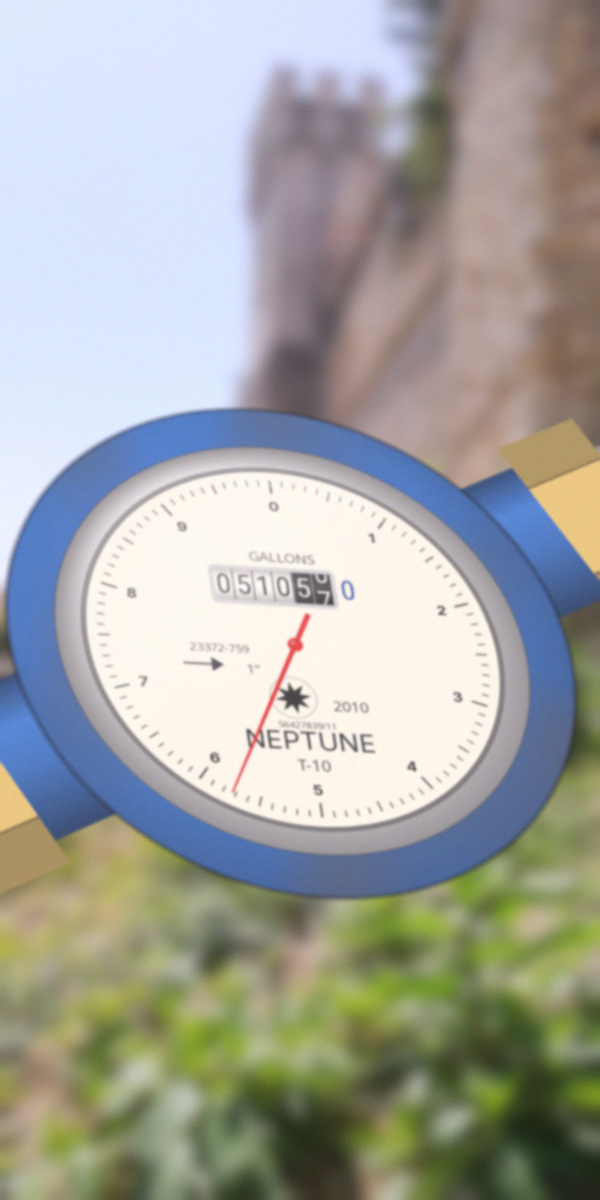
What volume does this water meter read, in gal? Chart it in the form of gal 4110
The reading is gal 510565.7
